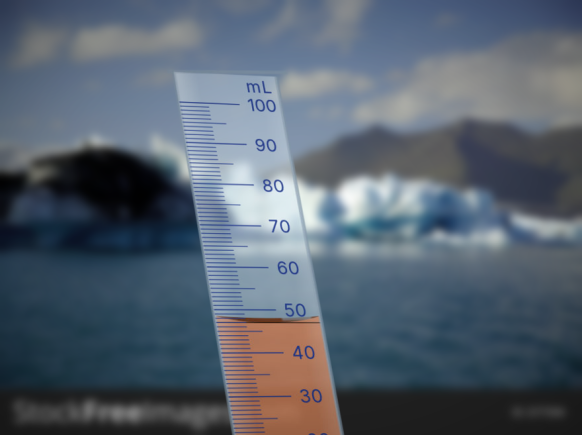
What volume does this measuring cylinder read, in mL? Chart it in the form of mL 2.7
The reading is mL 47
